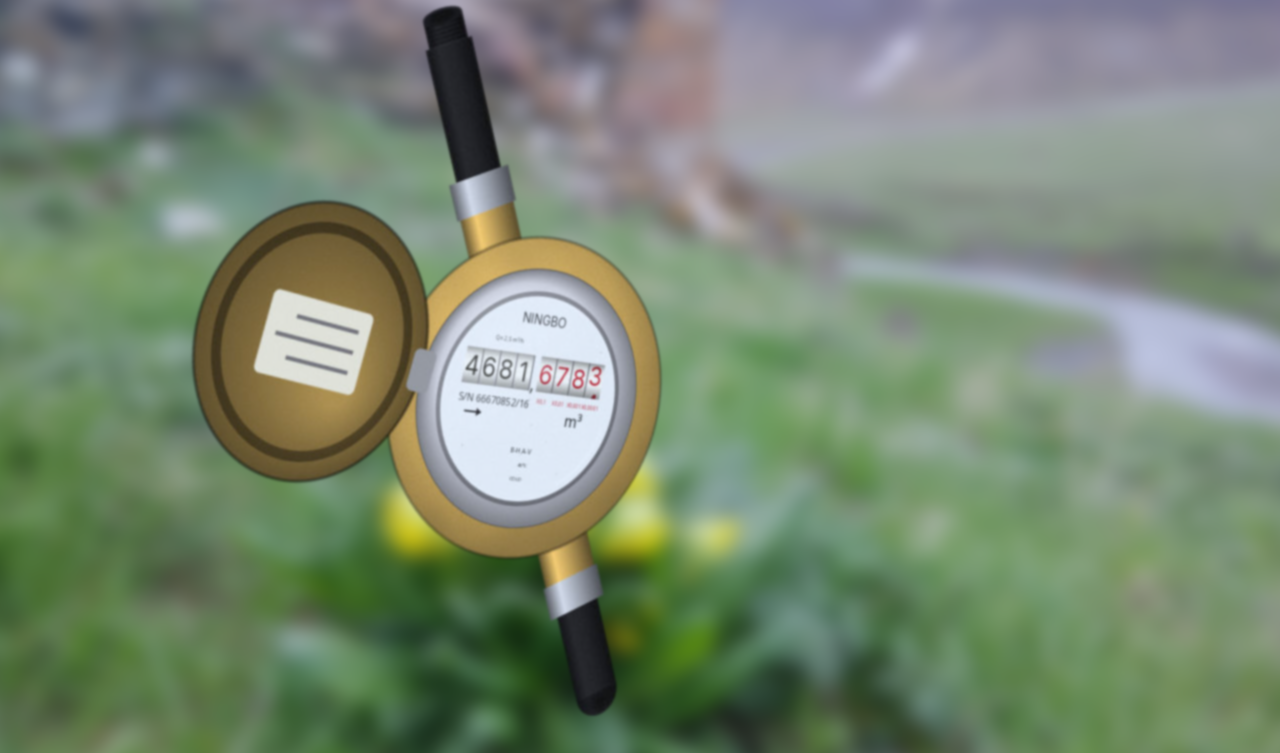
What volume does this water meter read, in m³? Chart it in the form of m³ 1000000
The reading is m³ 4681.6783
